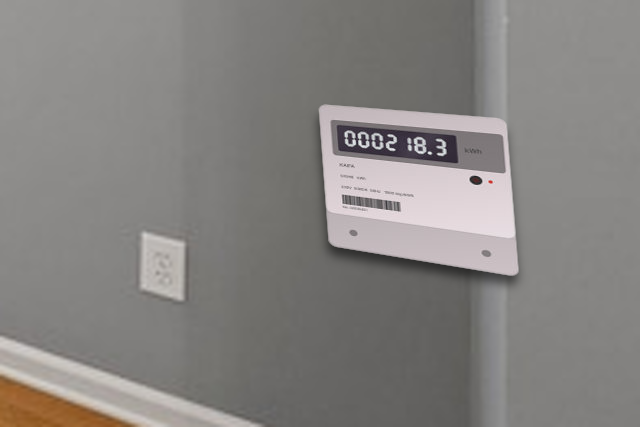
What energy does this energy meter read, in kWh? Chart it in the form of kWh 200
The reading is kWh 218.3
